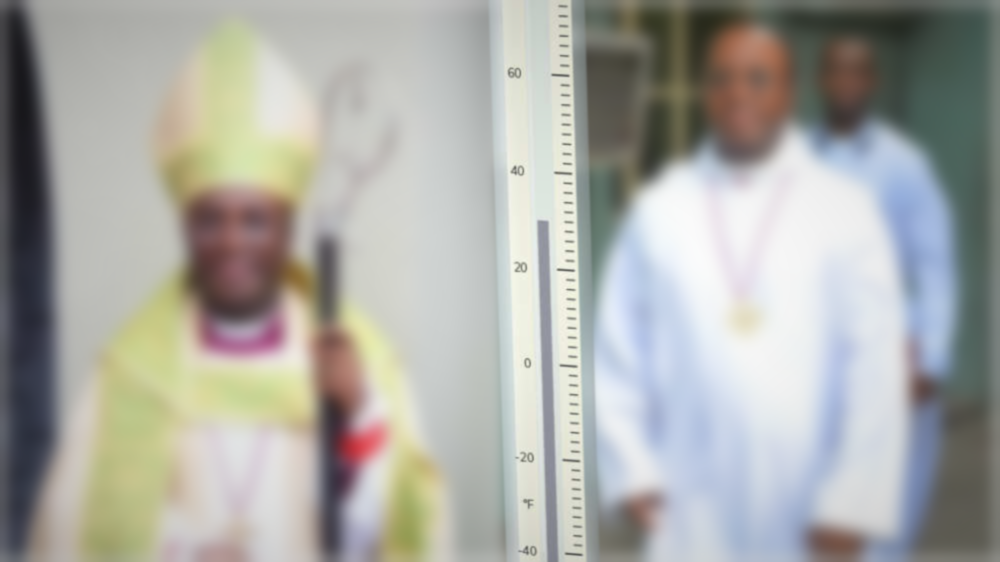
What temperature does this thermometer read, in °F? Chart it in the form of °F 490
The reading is °F 30
